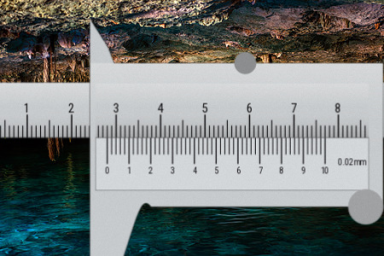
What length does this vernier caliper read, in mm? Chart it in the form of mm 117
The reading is mm 28.0
